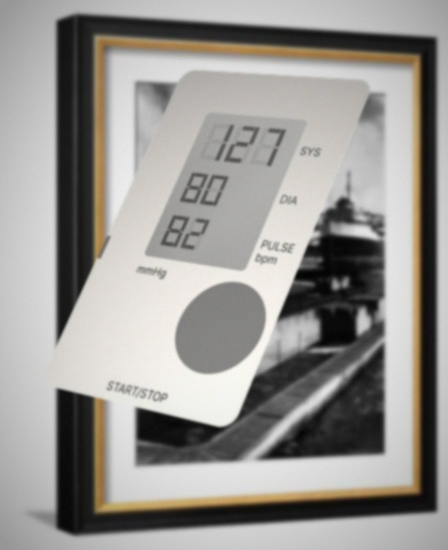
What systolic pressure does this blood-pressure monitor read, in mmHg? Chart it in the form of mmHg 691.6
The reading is mmHg 127
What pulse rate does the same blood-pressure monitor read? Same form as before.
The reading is bpm 82
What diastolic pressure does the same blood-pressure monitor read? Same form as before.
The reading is mmHg 80
